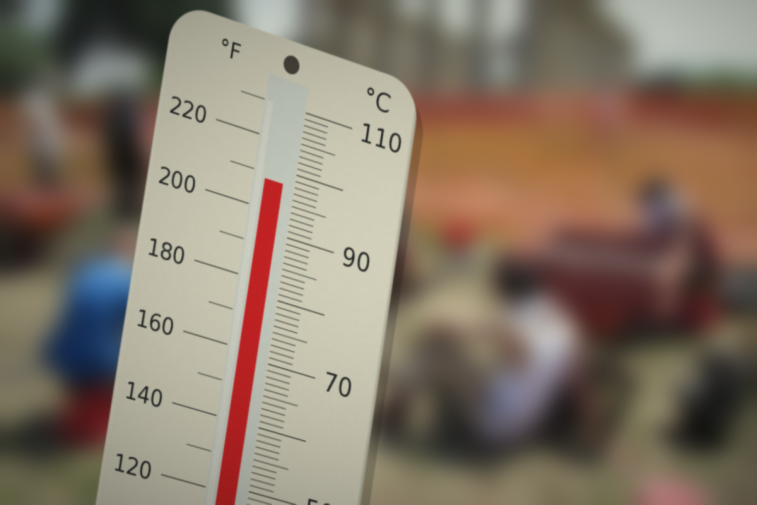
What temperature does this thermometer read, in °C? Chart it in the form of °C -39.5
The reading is °C 98
